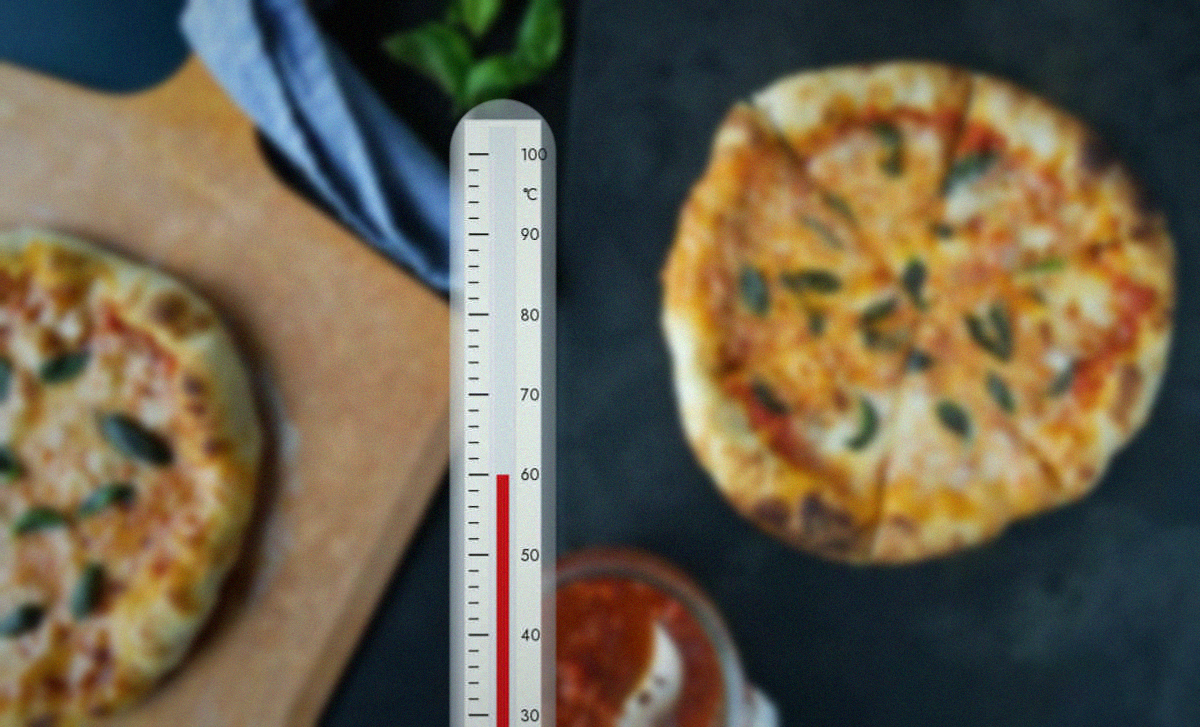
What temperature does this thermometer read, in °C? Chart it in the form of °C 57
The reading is °C 60
